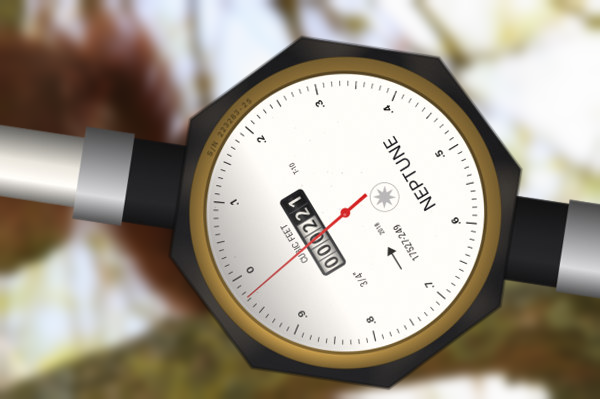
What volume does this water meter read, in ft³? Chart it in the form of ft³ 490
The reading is ft³ 220.97
